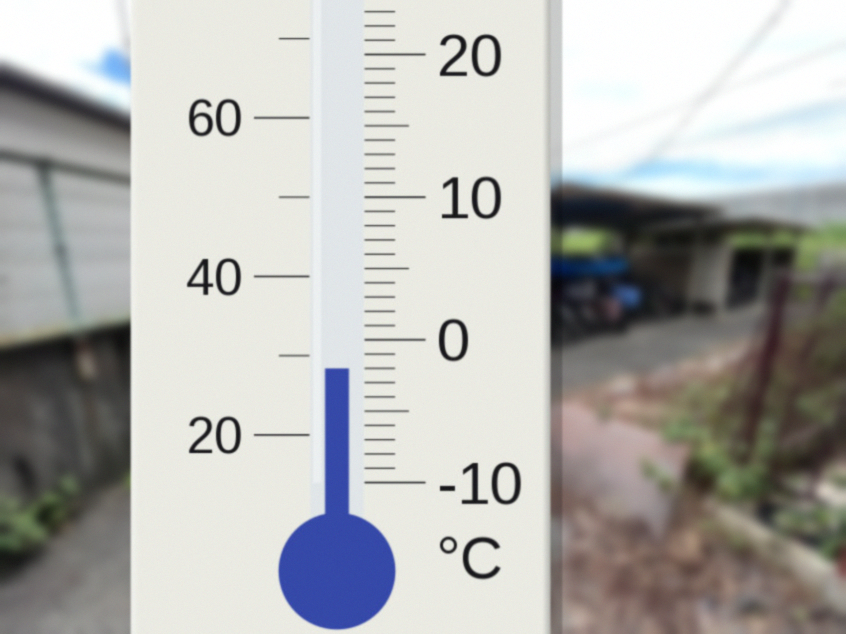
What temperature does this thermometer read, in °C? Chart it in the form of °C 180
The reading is °C -2
